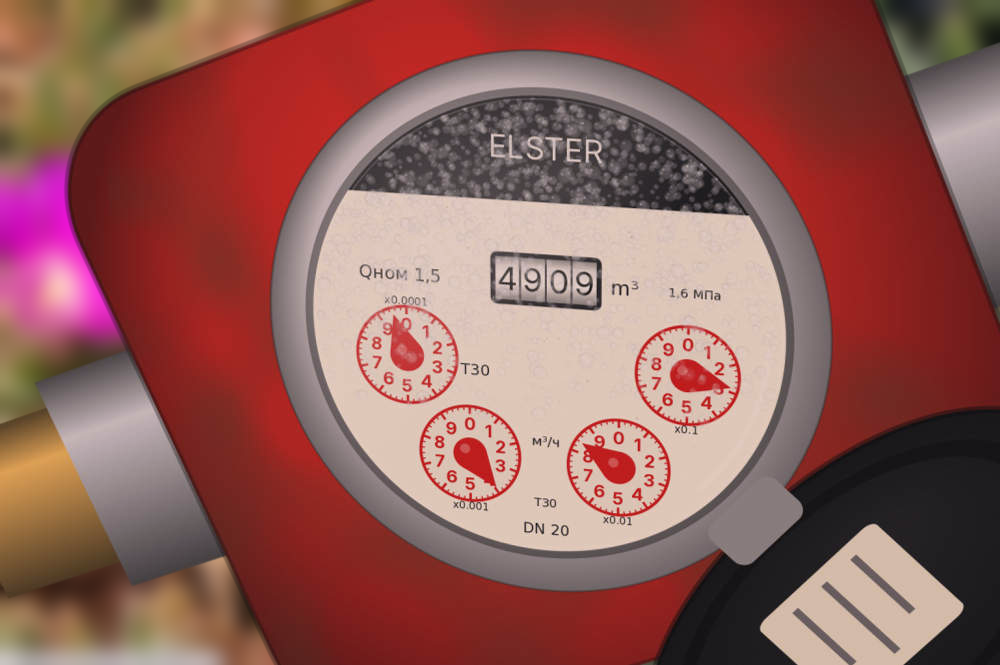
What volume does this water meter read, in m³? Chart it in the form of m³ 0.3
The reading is m³ 4909.2839
